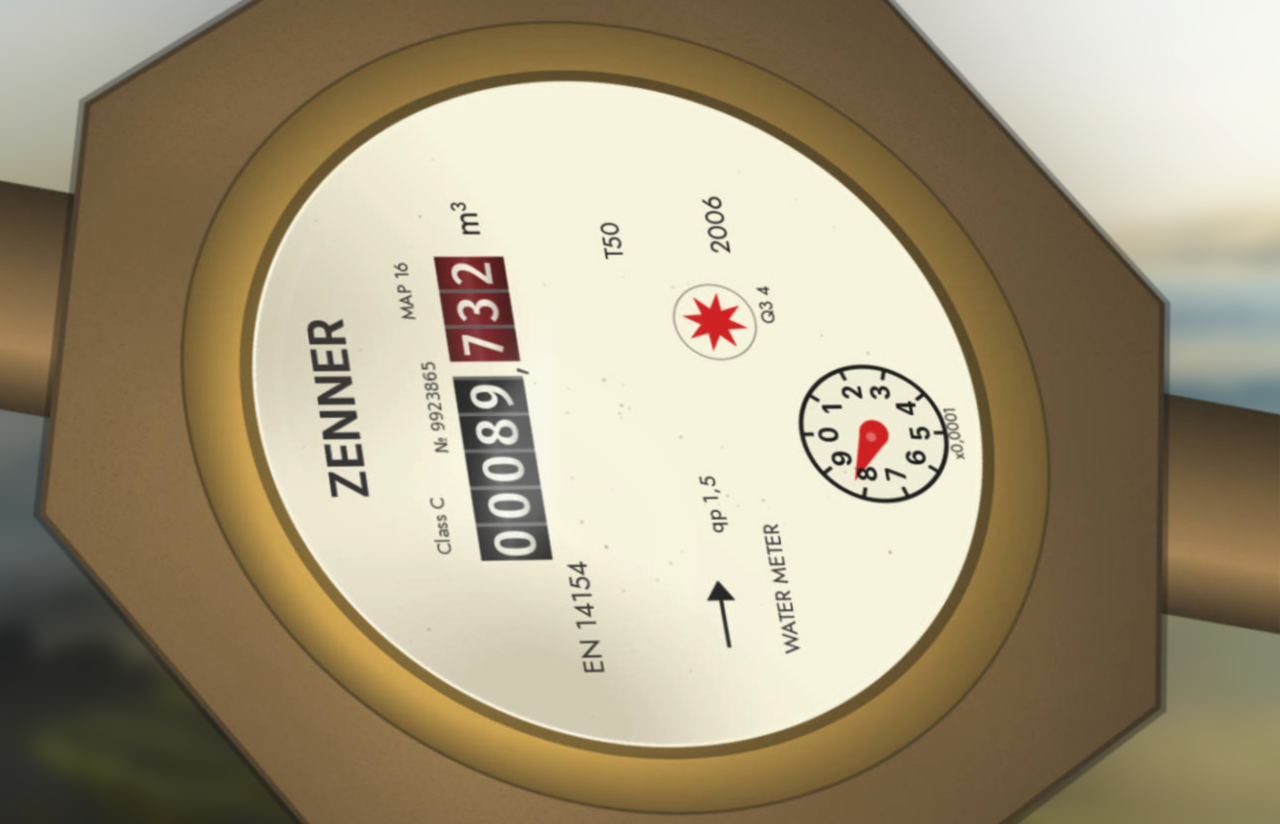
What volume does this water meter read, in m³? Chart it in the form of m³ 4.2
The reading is m³ 89.7328
